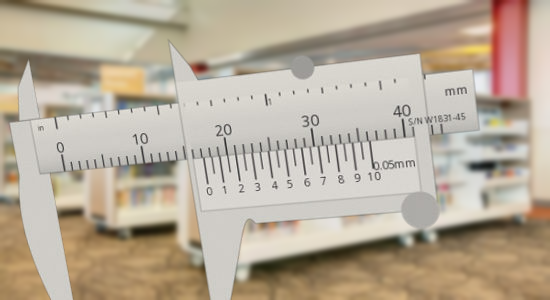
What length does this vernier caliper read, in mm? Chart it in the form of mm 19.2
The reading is mm 17.2
